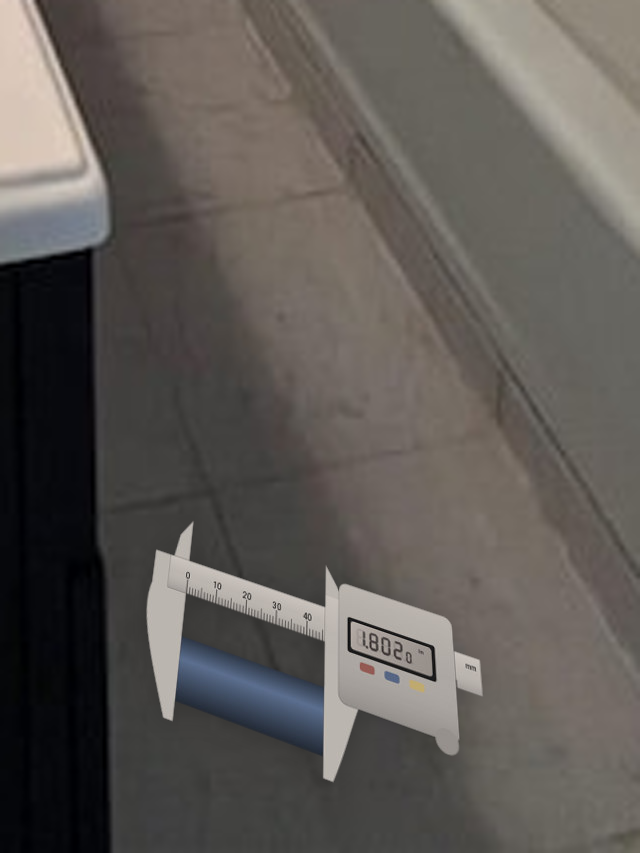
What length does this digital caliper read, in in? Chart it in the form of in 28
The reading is in 1.8020
